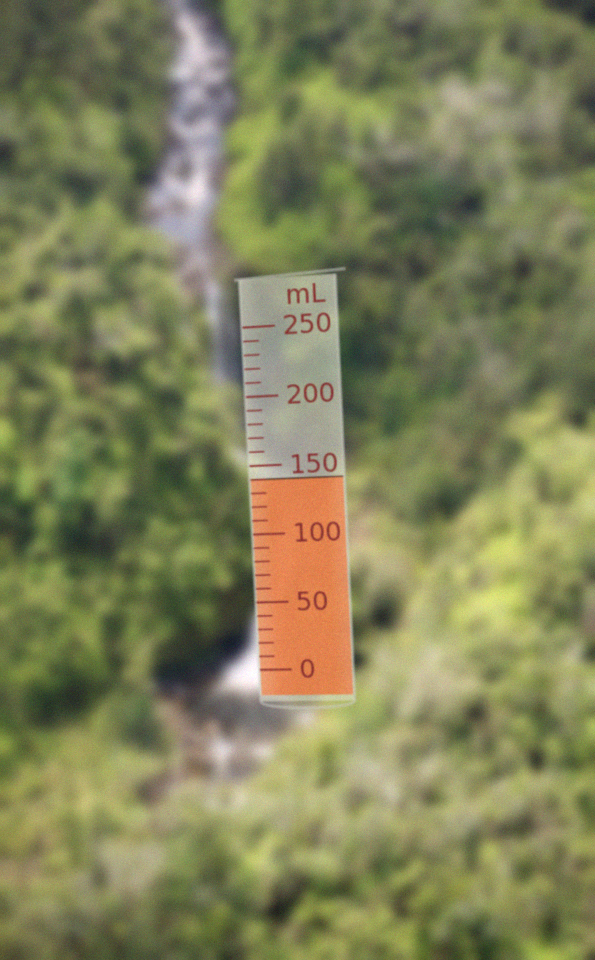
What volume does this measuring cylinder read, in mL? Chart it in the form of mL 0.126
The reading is mL 140
